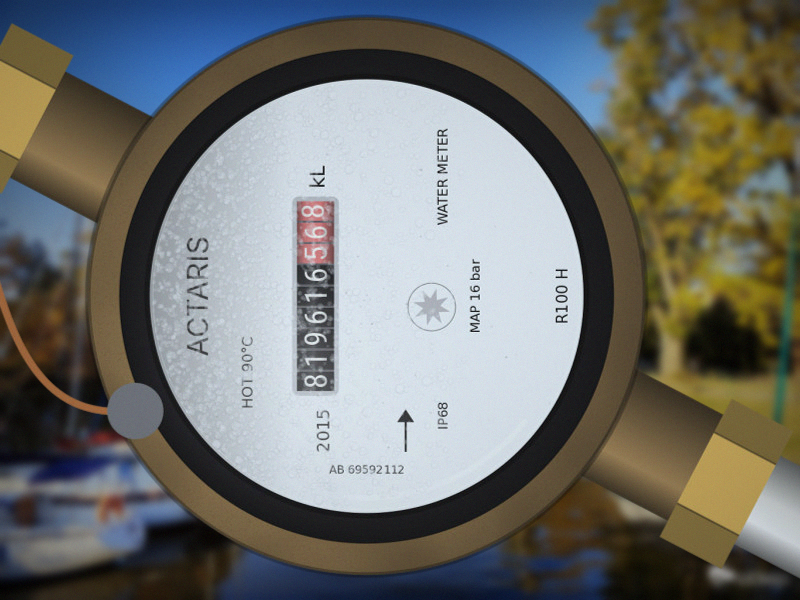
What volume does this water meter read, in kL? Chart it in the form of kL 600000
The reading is kL 819616.568
